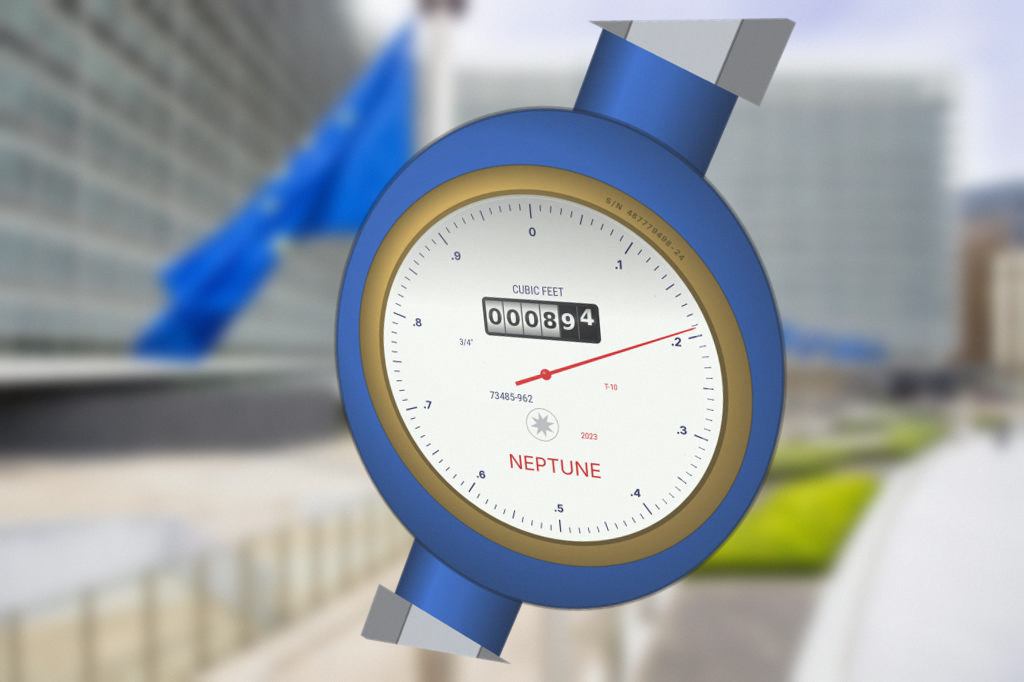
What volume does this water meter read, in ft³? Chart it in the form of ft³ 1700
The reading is ft³ 894.19
